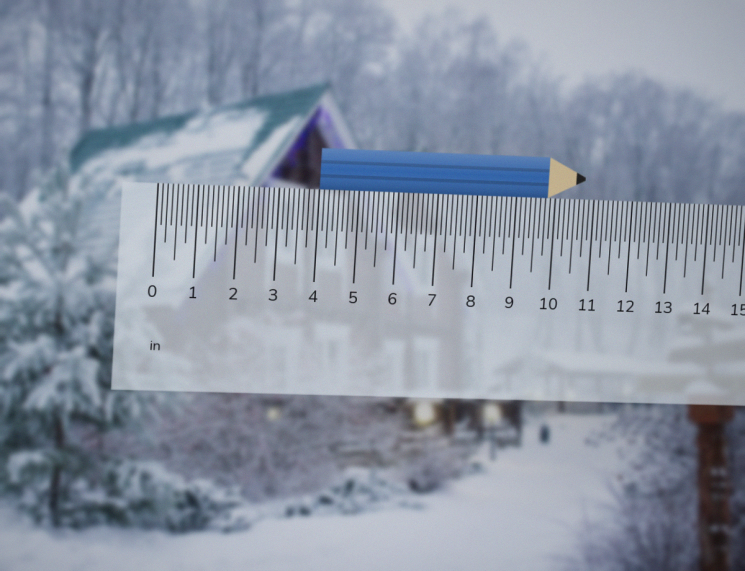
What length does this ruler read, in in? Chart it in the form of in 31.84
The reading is in 6.75
